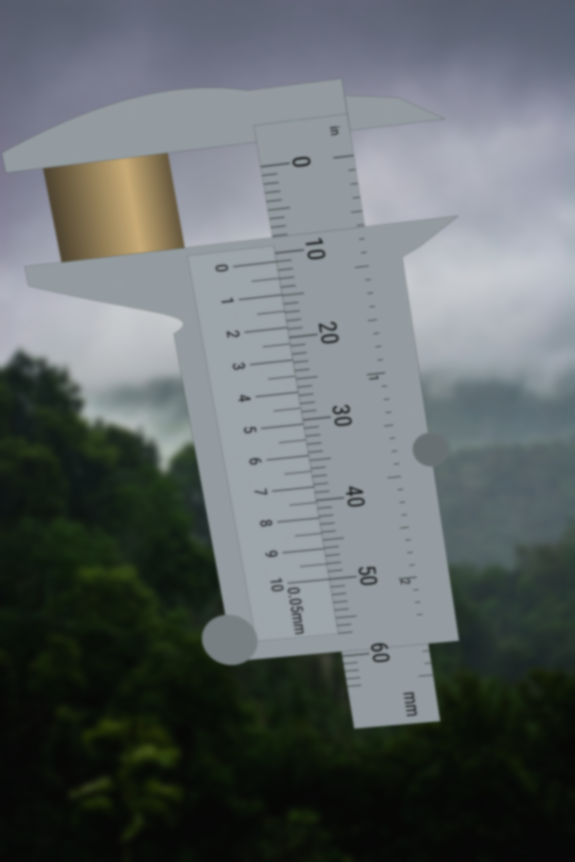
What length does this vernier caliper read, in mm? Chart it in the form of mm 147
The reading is mm 11.0
